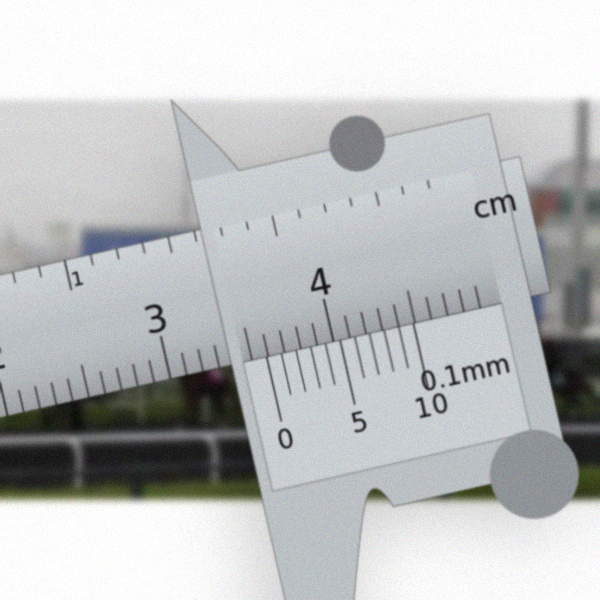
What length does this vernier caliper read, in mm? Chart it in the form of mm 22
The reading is mm 35.9
